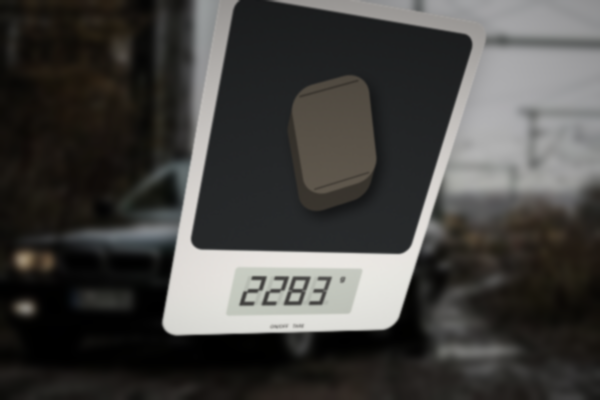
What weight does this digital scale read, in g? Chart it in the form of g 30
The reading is g 2283
